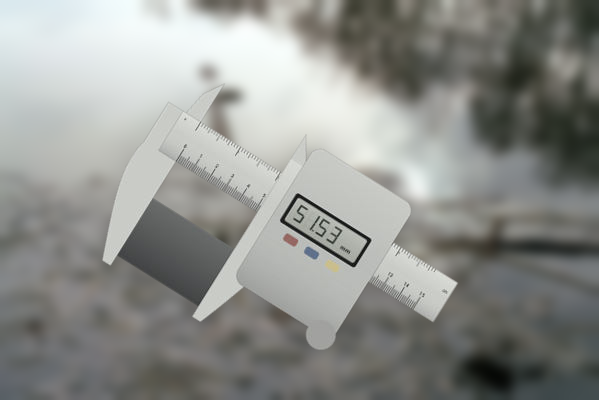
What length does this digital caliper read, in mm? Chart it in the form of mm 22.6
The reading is mm 51.53
